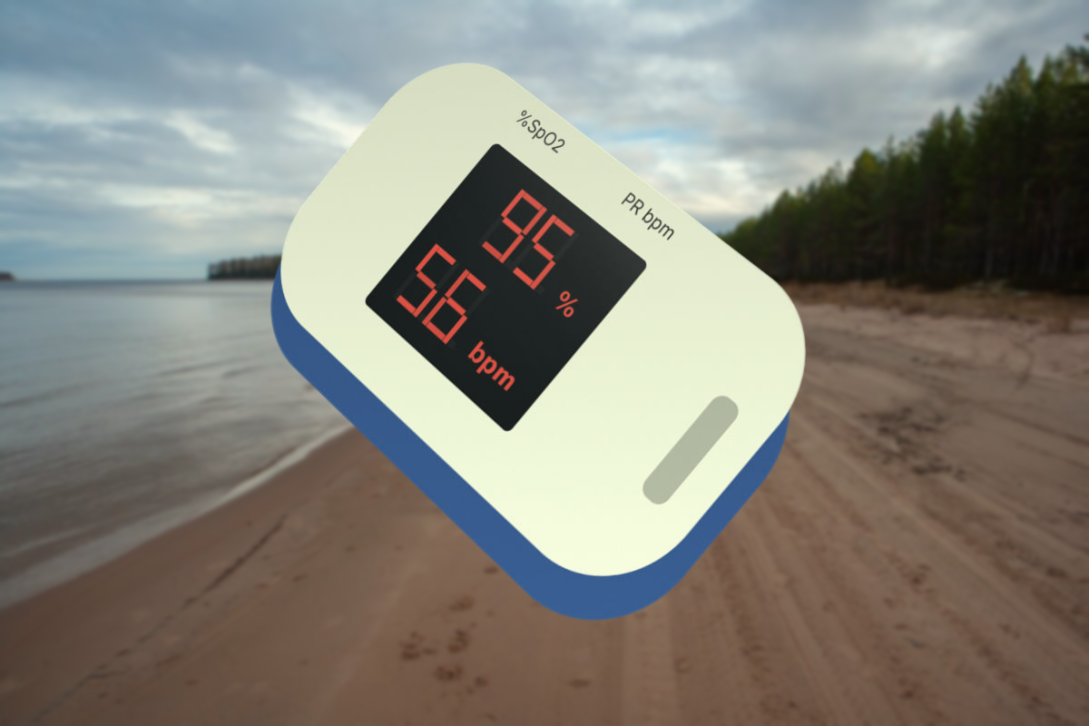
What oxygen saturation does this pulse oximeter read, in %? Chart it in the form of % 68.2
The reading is % 95
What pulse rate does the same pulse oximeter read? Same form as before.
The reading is bpm 56
